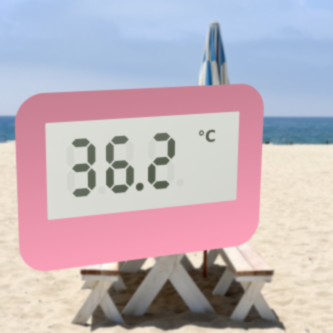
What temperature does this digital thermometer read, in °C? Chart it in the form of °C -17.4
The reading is °C 36.2
